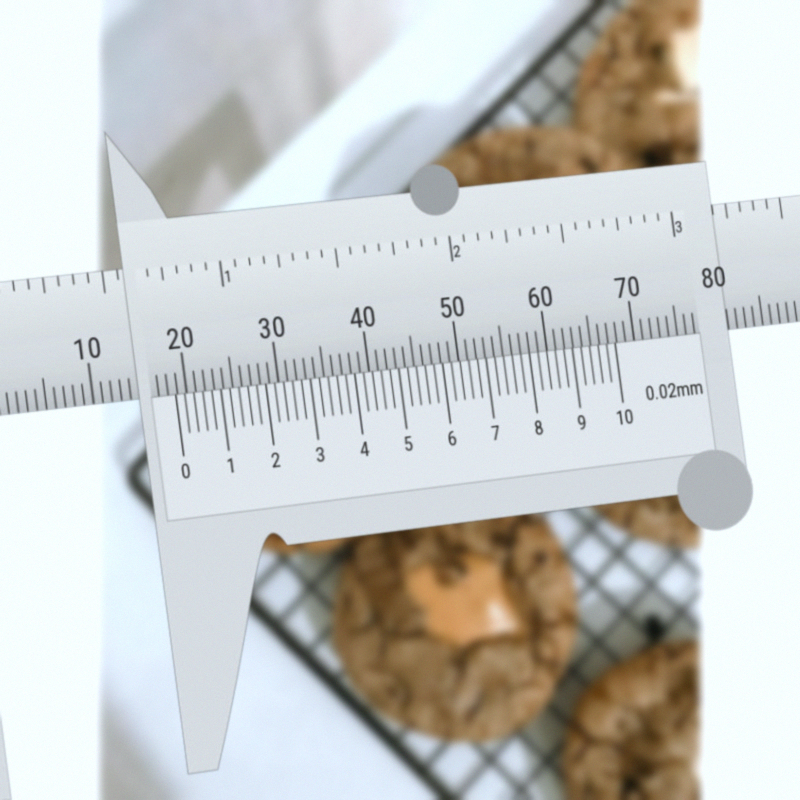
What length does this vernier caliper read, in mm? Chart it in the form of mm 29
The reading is mm 18.8
